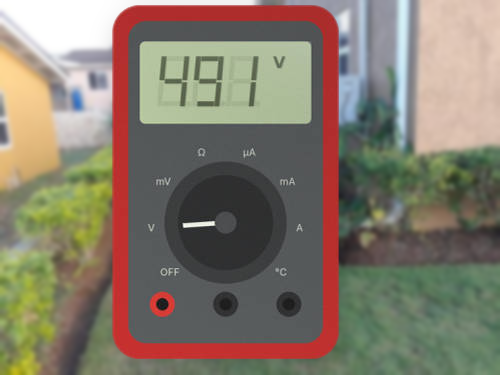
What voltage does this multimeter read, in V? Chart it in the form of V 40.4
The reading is V 491
